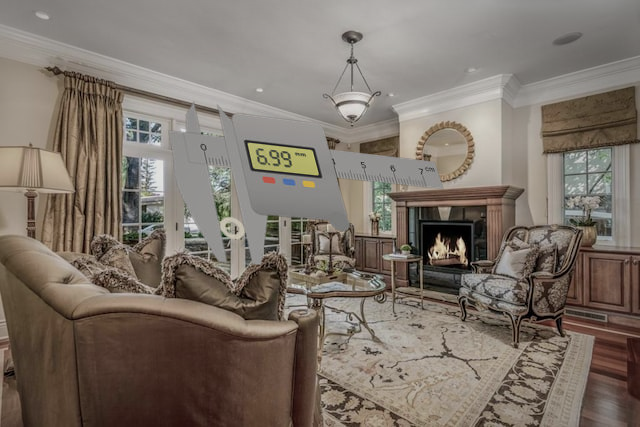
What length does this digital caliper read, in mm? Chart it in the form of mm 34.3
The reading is mm 6.99
